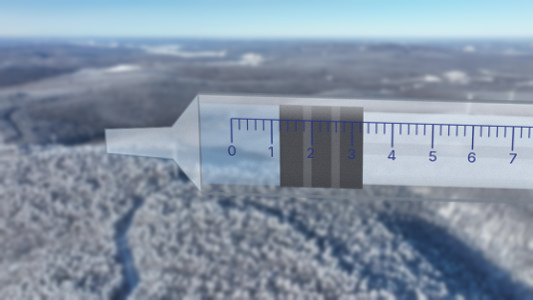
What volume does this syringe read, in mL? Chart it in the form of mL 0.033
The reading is mL 1.2
